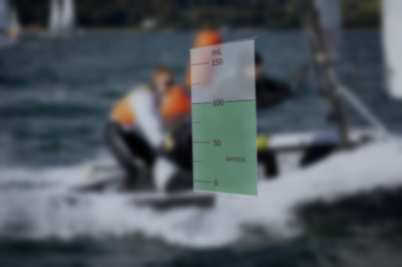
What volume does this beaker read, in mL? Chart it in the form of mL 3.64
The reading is mL 100
